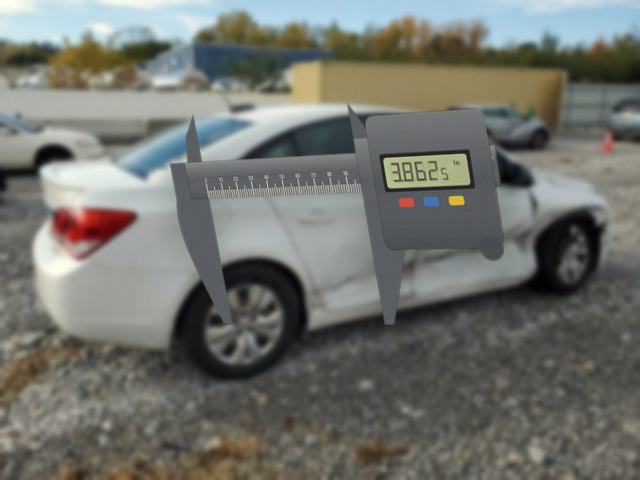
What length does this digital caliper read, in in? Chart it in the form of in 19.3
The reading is in 3.8625
